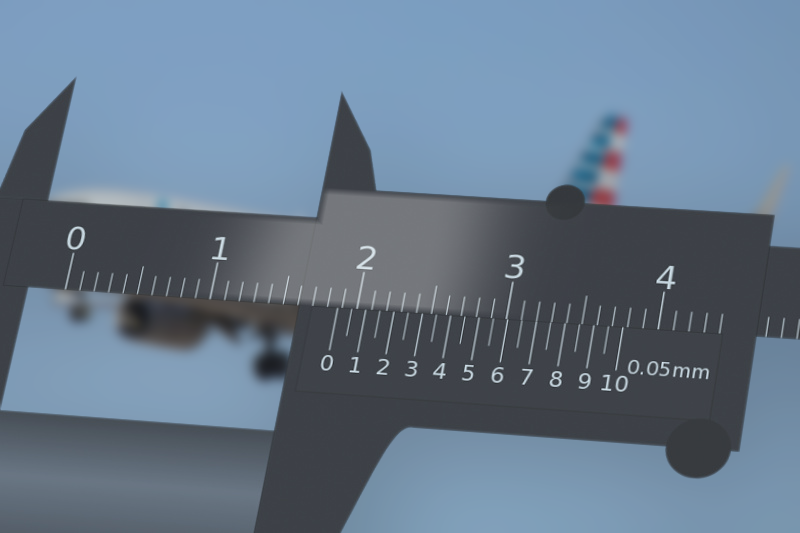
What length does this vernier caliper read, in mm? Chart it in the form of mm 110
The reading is mm 18.7
